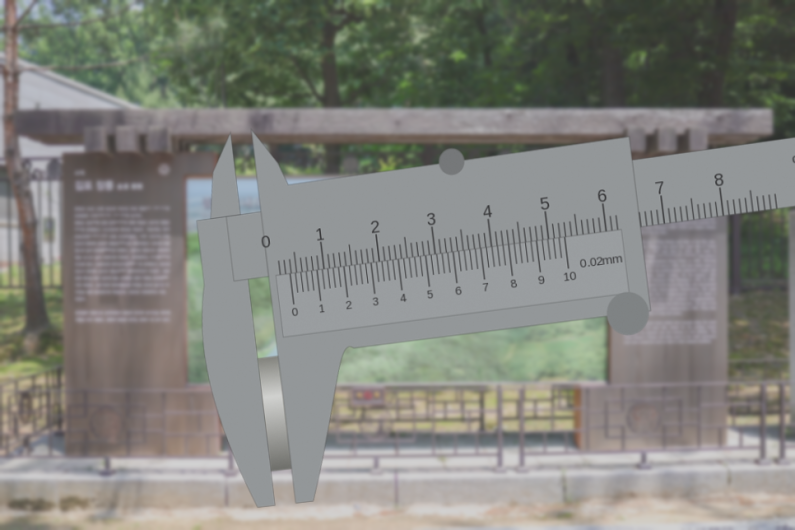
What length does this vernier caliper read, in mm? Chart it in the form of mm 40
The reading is mm 3.8
